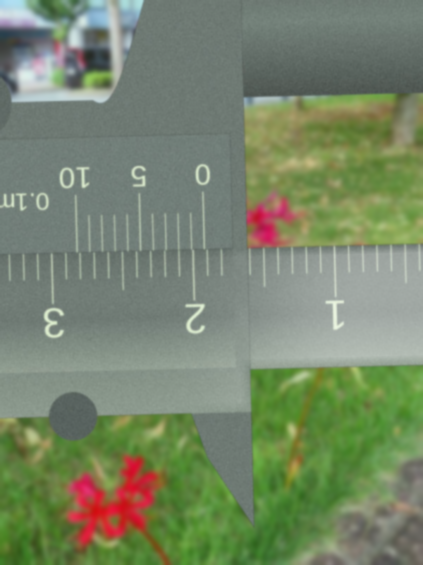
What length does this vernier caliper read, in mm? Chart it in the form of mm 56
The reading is mm 19.2
